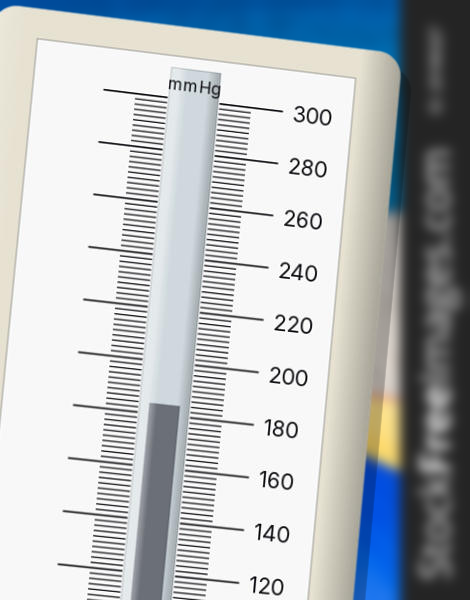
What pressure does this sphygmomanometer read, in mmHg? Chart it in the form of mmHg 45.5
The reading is mmHg 184
